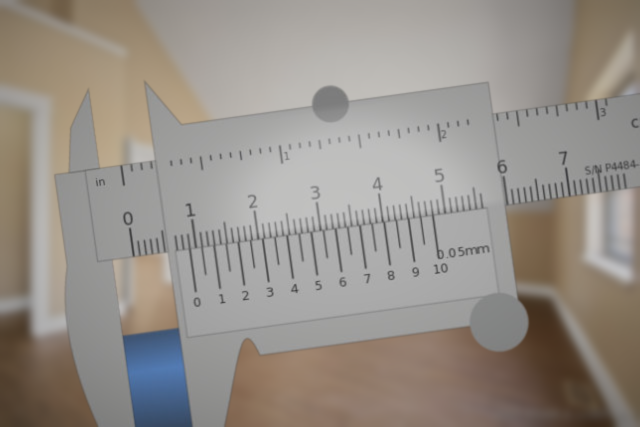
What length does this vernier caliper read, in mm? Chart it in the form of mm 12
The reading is mm 9.0
